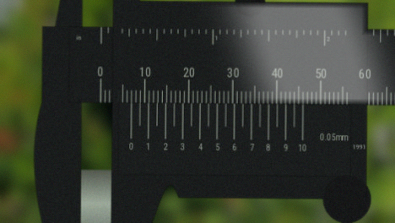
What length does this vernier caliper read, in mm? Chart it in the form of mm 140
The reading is mm 7.0
